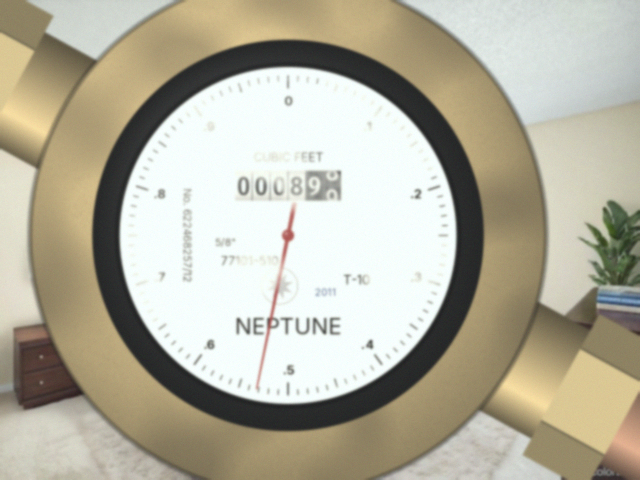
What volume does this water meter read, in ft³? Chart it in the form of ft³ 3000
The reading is ft³ 898.53
